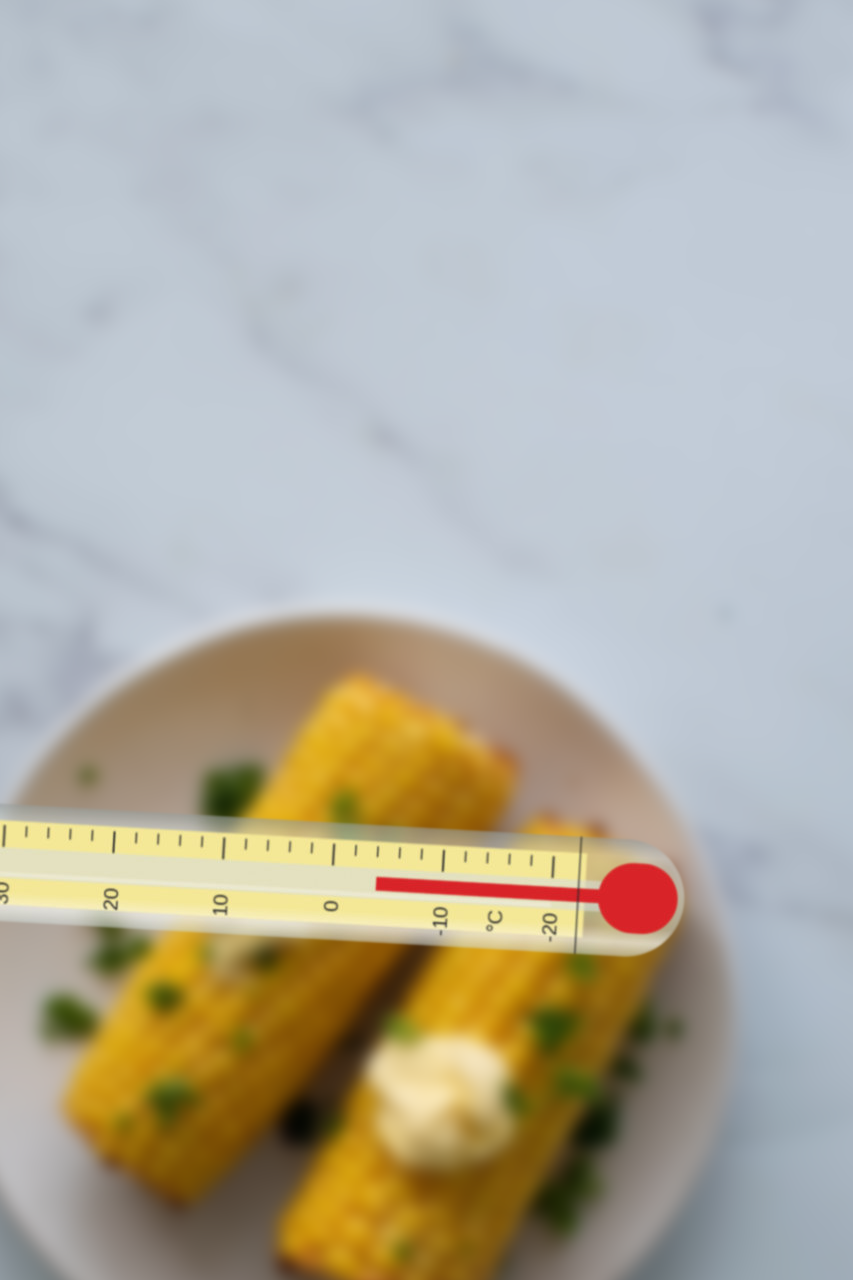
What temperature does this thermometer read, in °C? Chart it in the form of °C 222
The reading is °C -4
